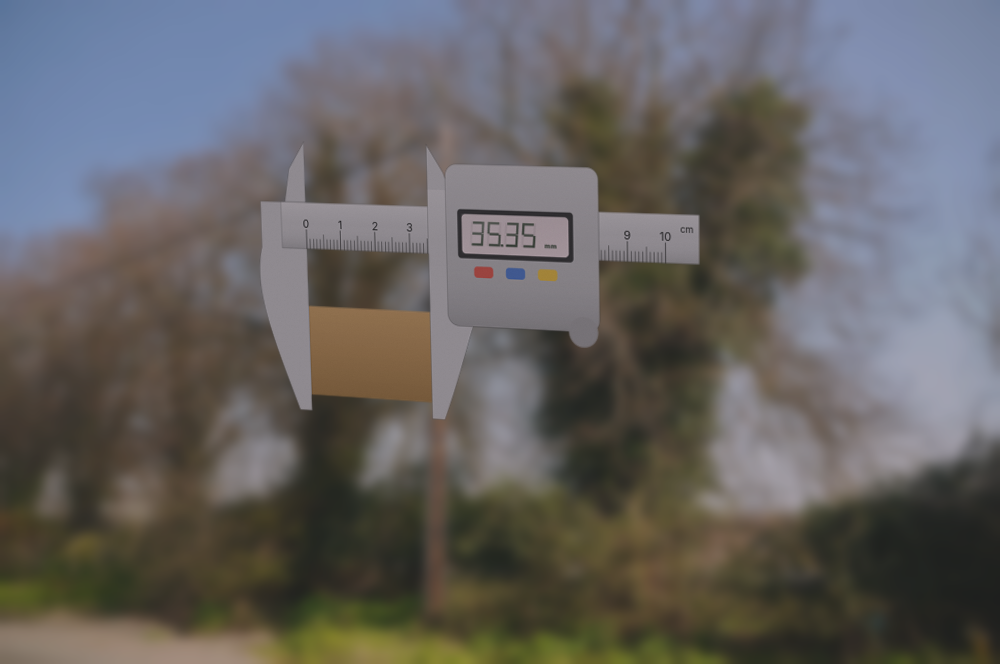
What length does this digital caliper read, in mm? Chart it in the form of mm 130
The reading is mm 35.35
